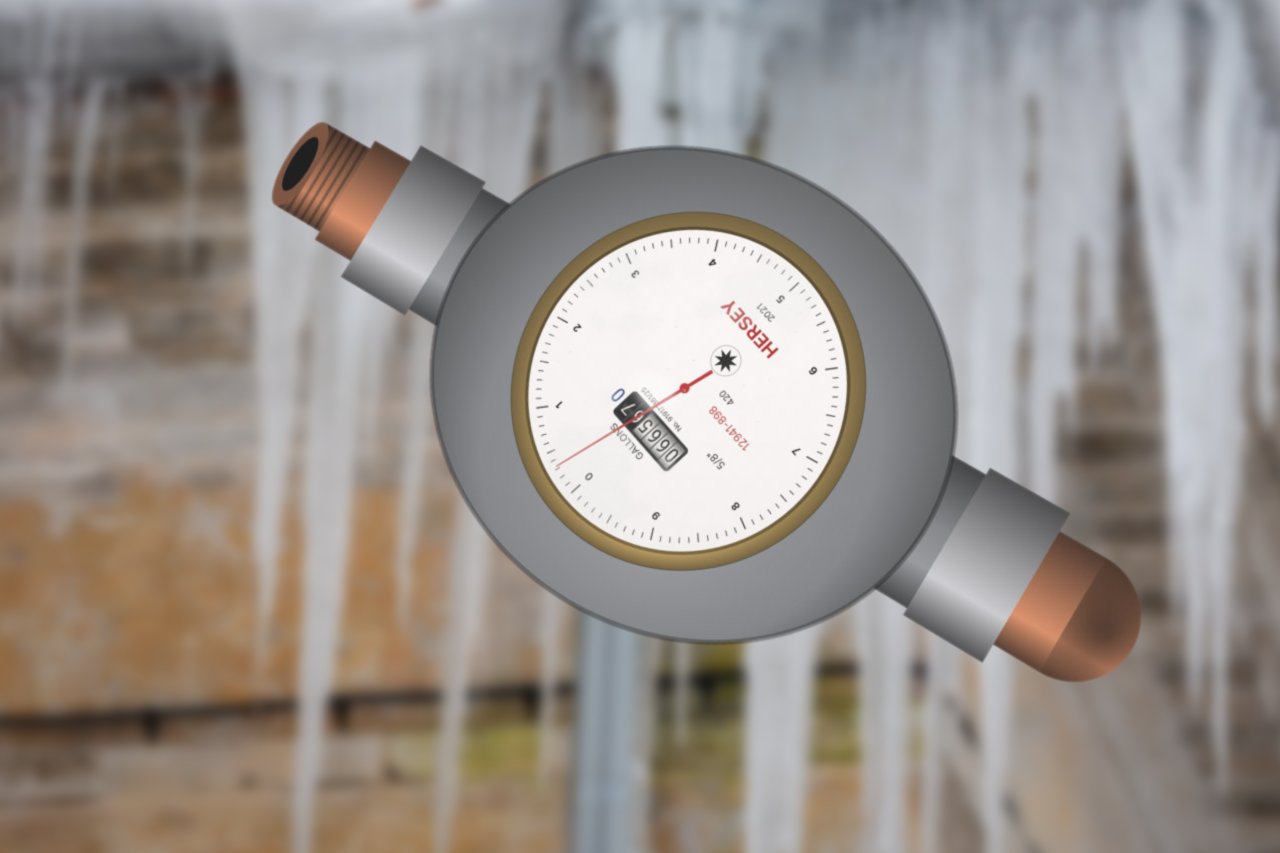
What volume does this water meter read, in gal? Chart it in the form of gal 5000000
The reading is gal 665670.3
